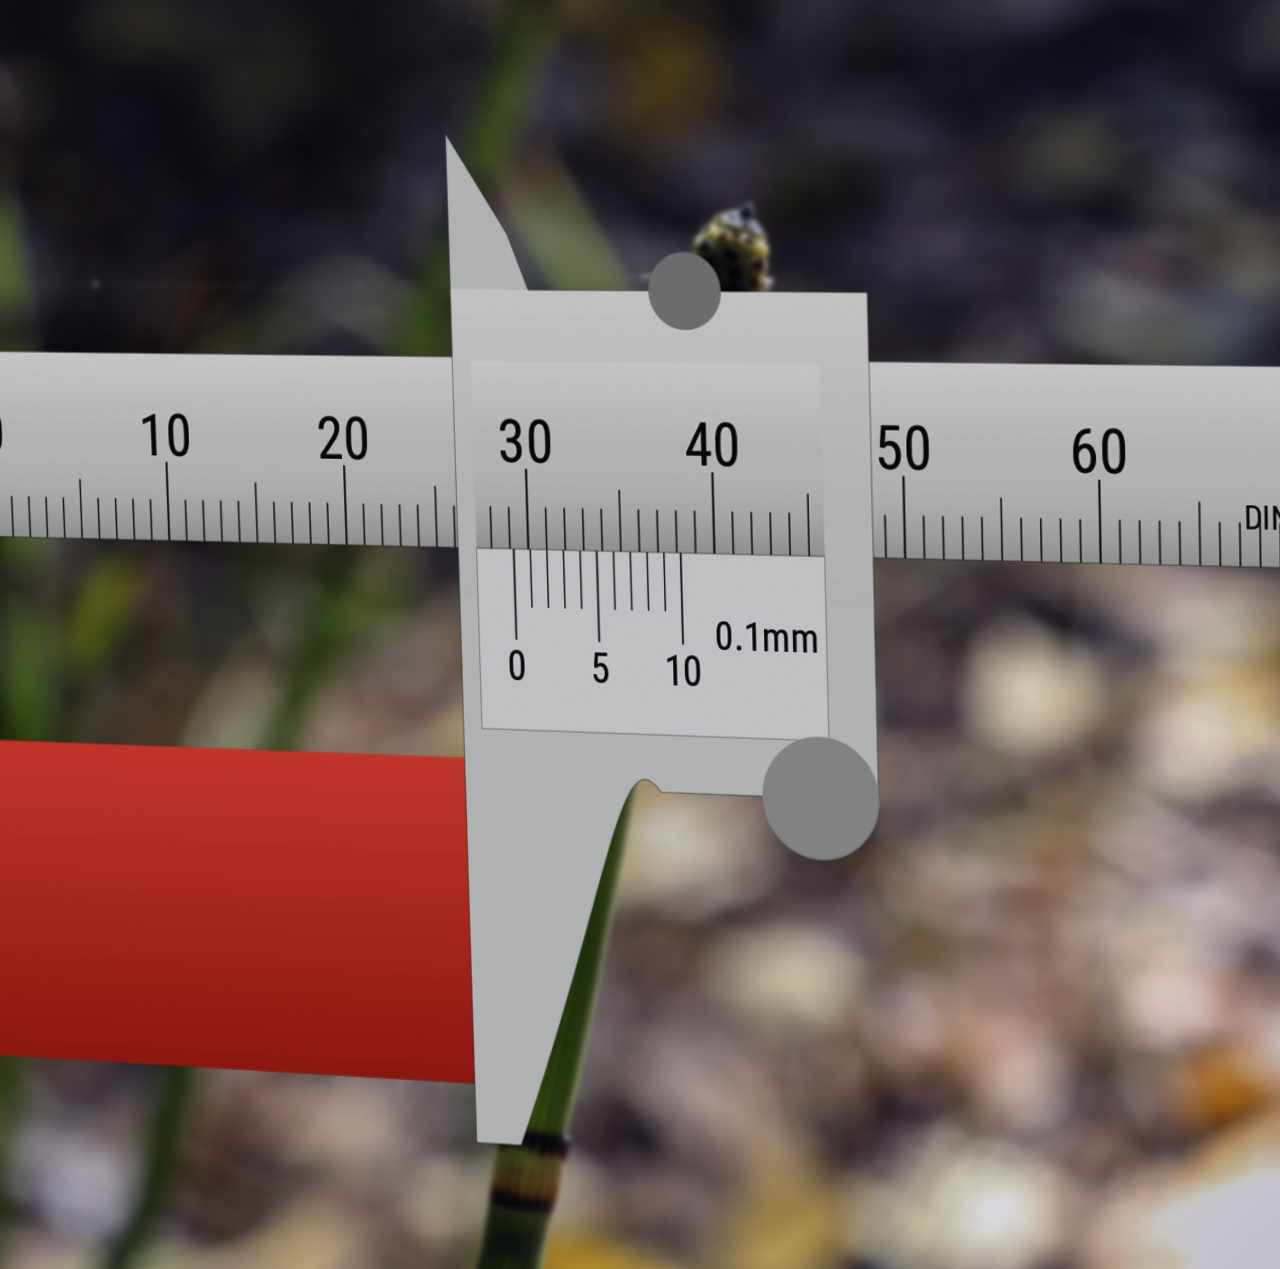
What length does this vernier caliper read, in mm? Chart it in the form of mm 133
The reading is mm 29.2
